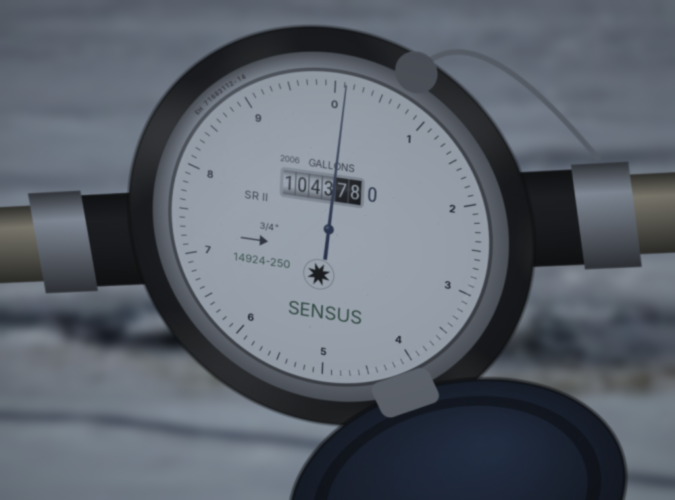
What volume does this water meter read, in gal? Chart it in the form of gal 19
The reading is gal 1043780.1
